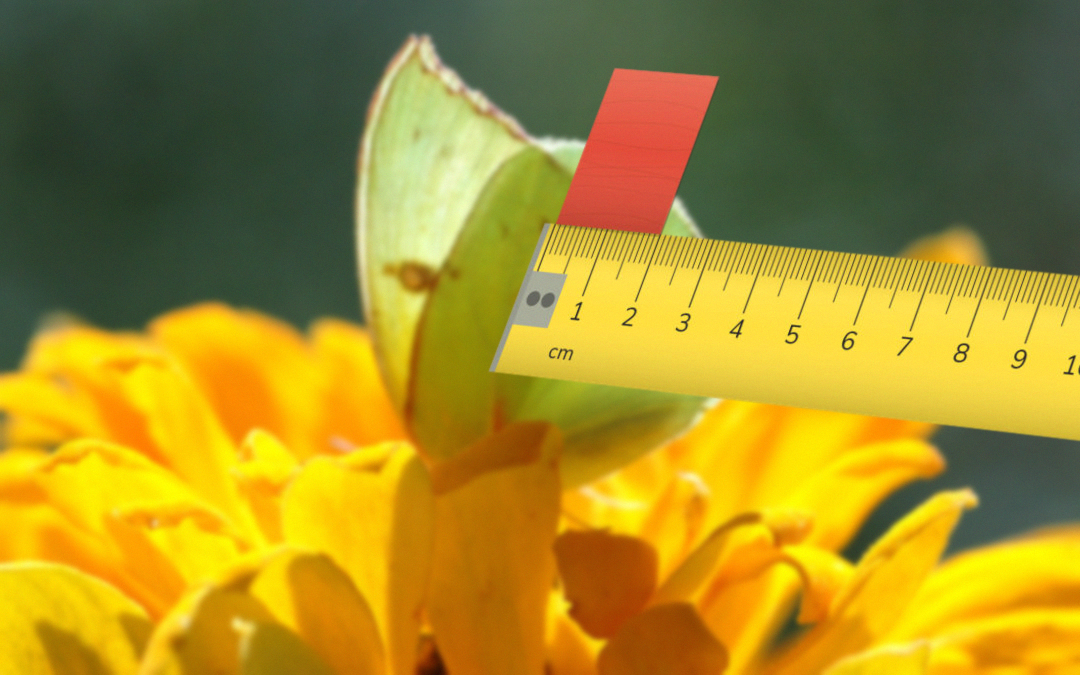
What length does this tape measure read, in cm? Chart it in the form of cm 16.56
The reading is cm 2
